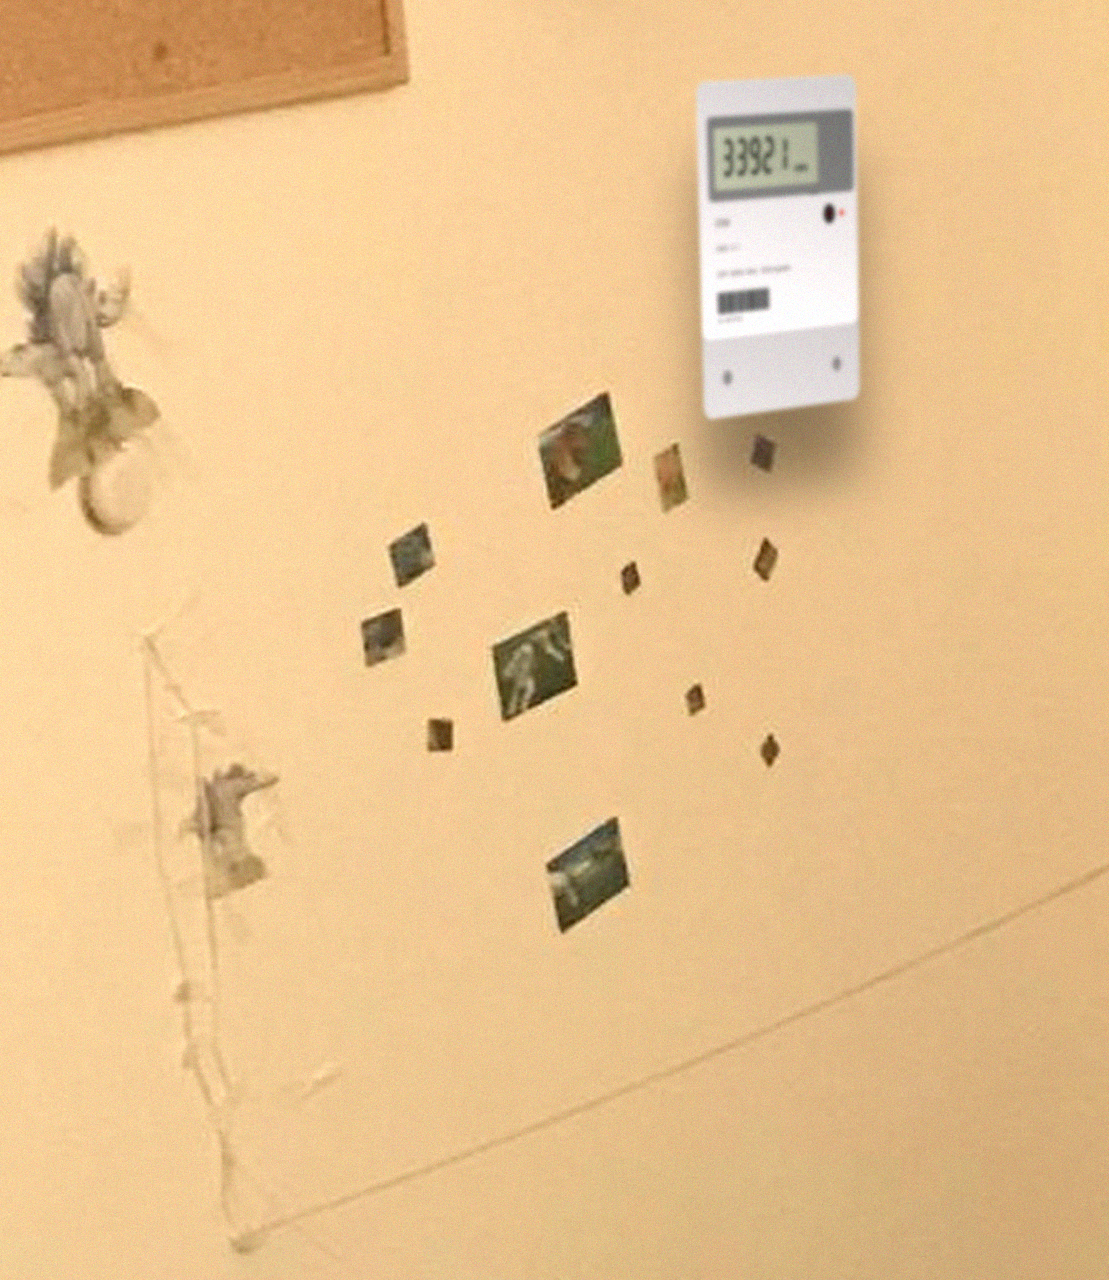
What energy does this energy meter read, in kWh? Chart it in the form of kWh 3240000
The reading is kWh 33921
